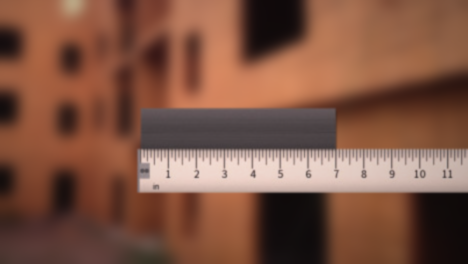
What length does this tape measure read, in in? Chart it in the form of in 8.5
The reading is in 7
